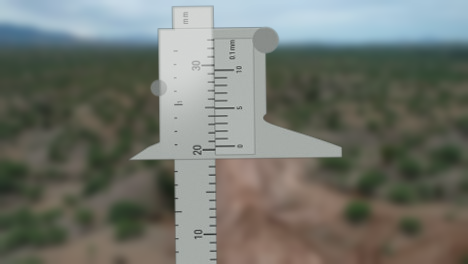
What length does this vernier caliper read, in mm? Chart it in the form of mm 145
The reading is mm 20.4
